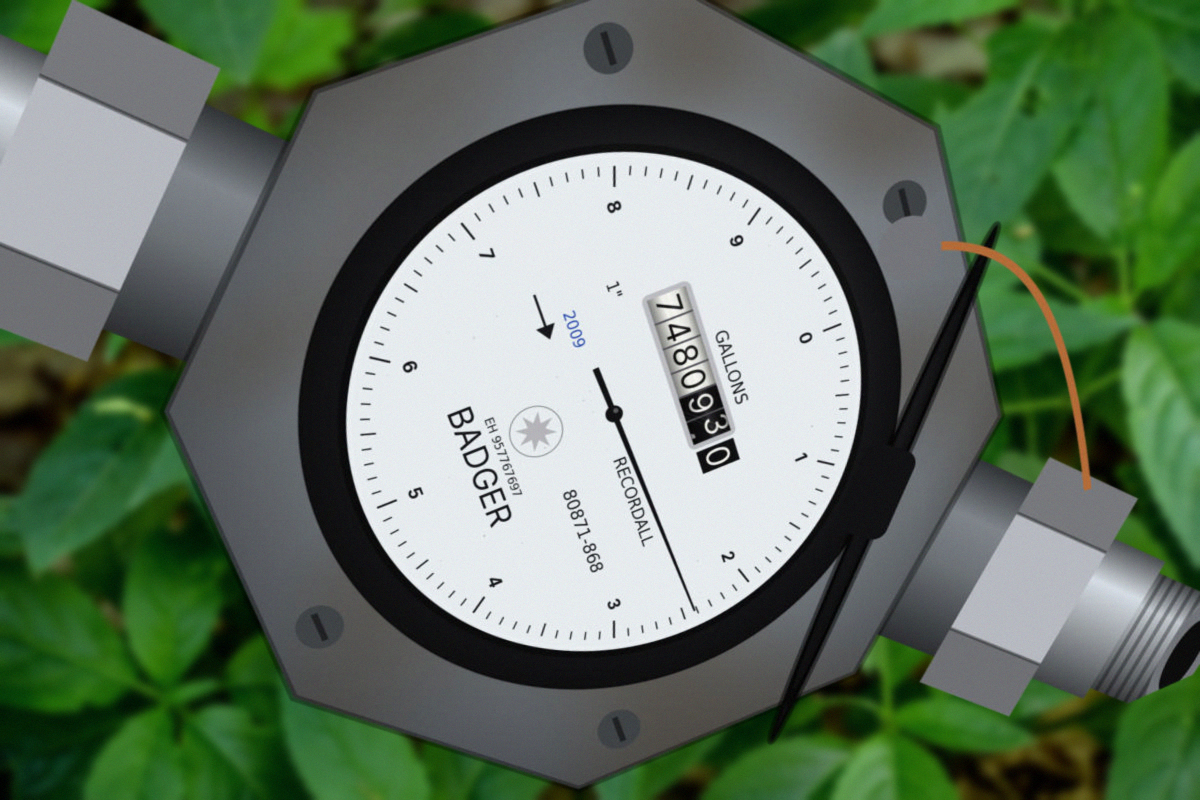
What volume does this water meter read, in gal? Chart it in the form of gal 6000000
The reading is gal 7480932.4
